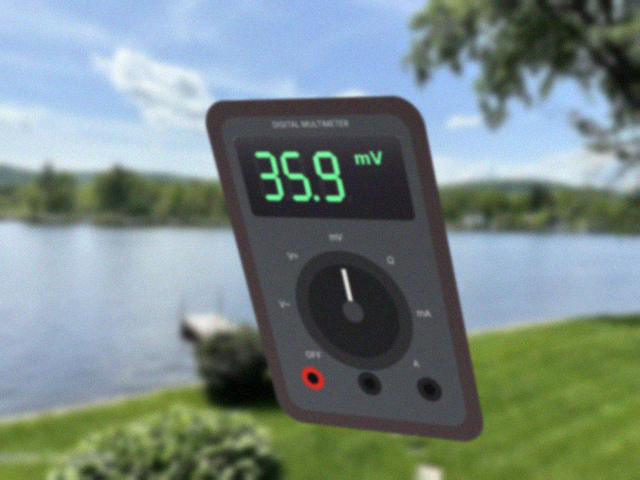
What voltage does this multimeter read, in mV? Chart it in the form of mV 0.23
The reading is mV 35.9
